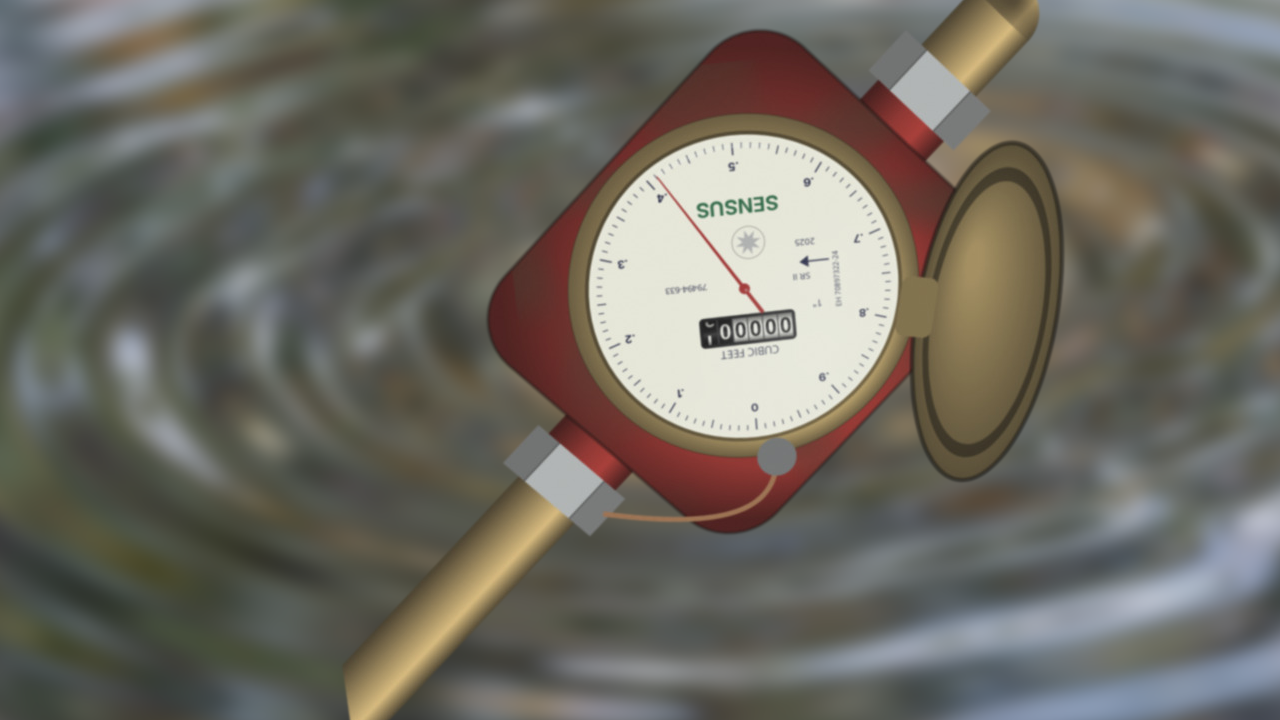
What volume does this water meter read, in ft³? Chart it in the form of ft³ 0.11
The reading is ft³ 1.41
